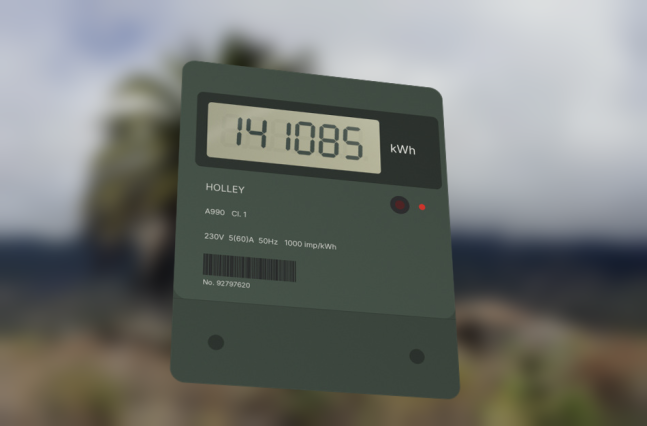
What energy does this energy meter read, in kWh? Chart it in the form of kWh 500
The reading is kWh 141085
